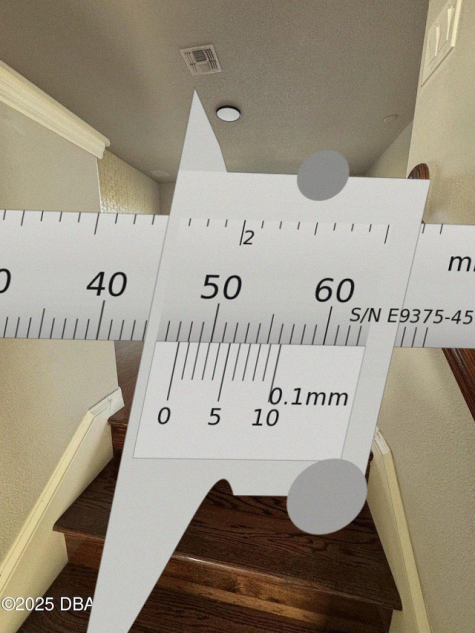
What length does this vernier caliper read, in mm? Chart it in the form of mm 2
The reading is mm 47.2
